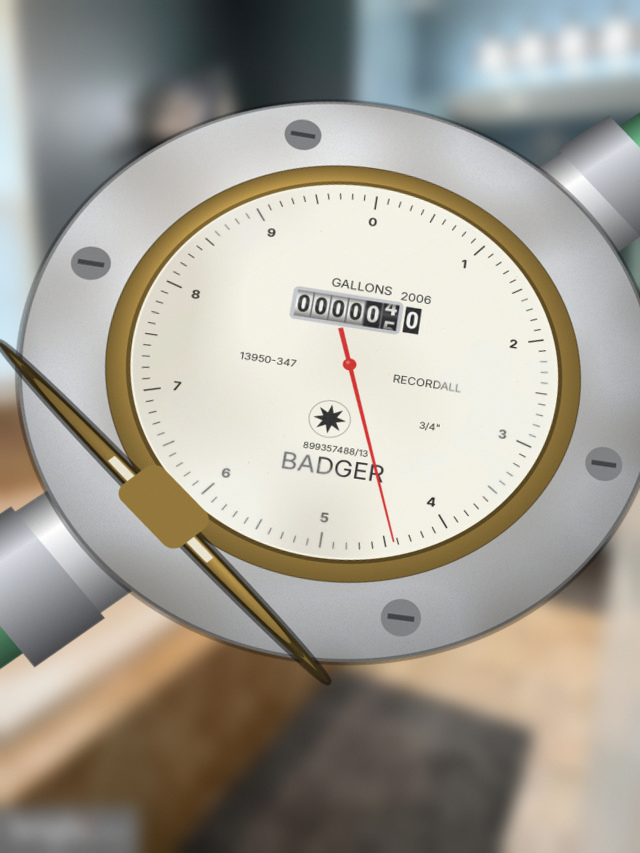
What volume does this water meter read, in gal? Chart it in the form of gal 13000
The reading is gal 44.4
